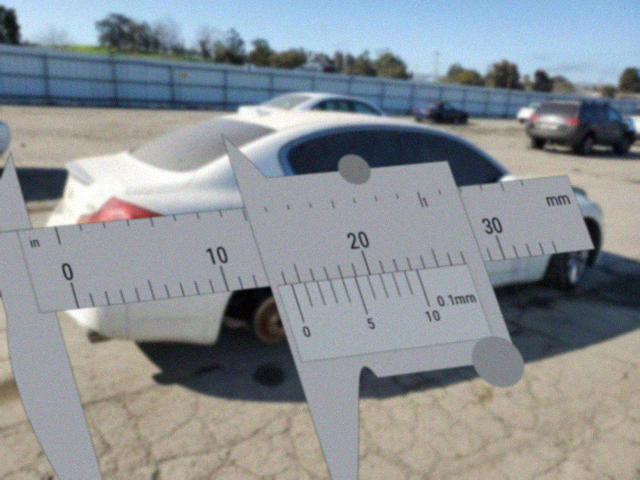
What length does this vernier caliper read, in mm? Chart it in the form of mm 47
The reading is mm 14.4
